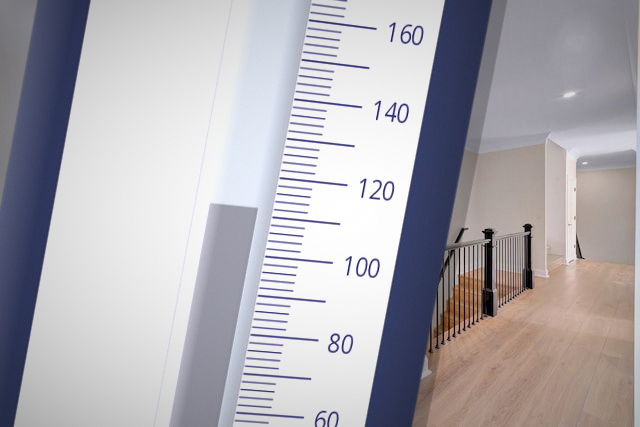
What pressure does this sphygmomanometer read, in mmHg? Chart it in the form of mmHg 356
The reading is mmHg 112
